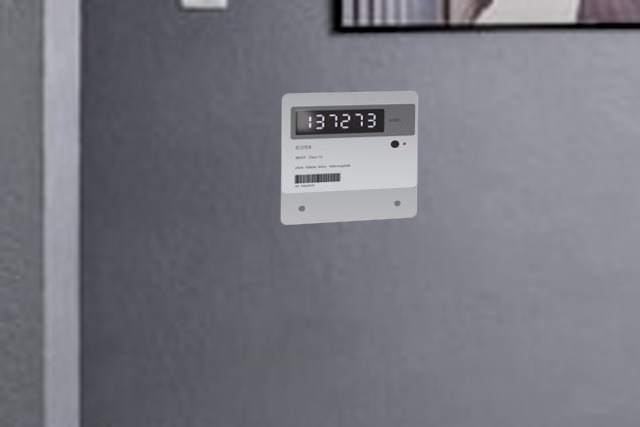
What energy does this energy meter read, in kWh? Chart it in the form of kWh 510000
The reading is kWh 137273
